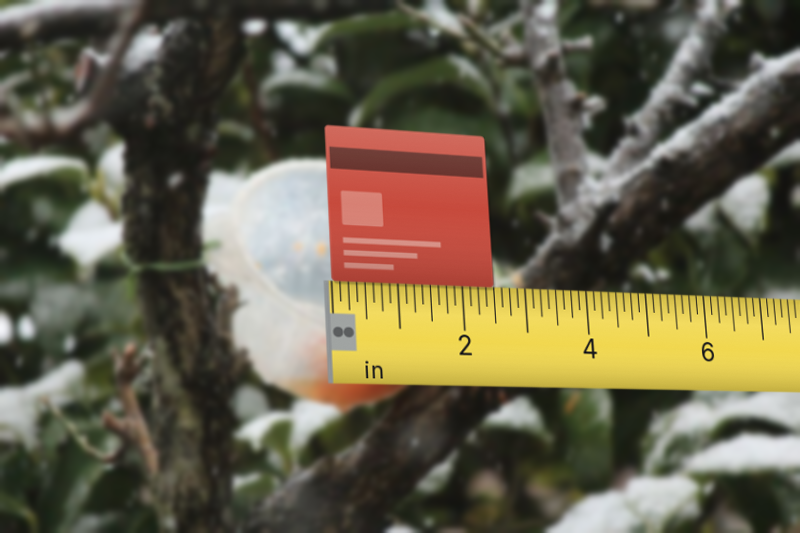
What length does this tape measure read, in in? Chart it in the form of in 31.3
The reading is in 2.5
